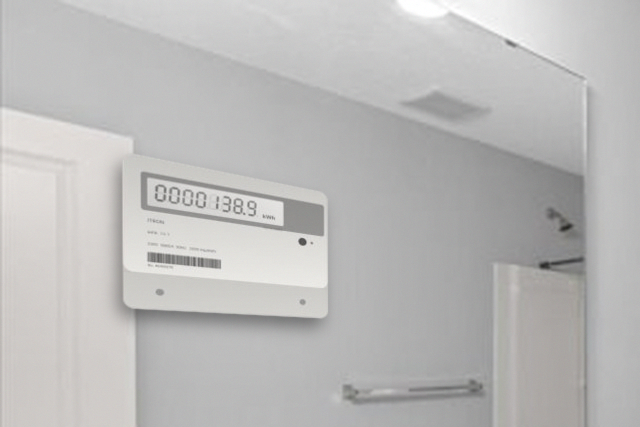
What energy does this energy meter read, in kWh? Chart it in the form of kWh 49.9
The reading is kWh 138.9
